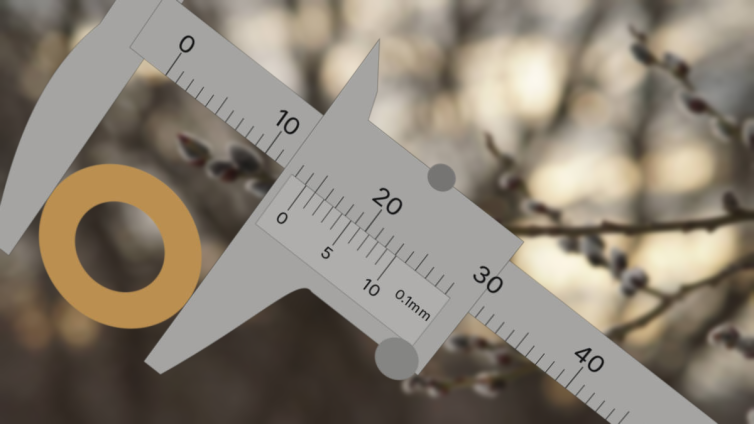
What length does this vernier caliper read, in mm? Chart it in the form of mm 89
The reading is mm 14.1
